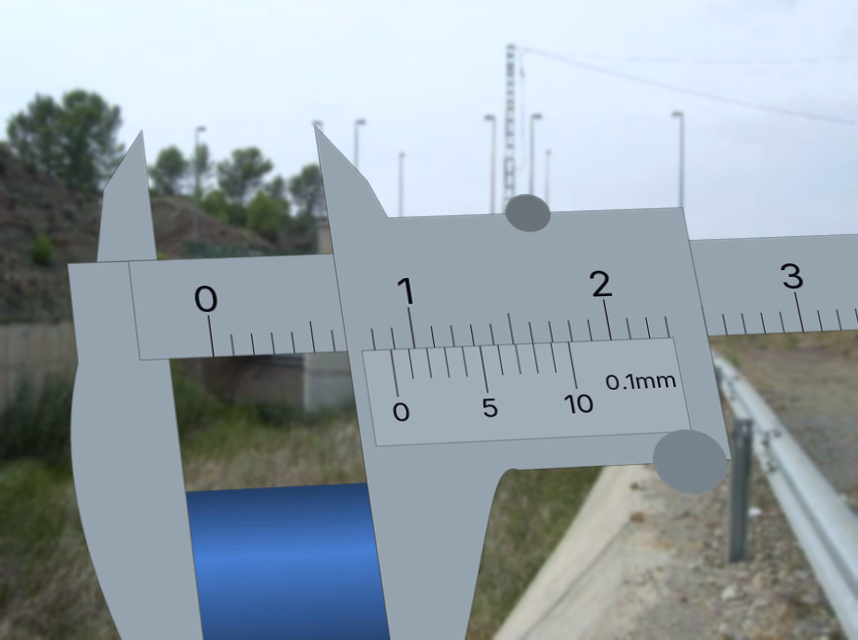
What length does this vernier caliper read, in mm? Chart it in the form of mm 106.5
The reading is mm 8.8
